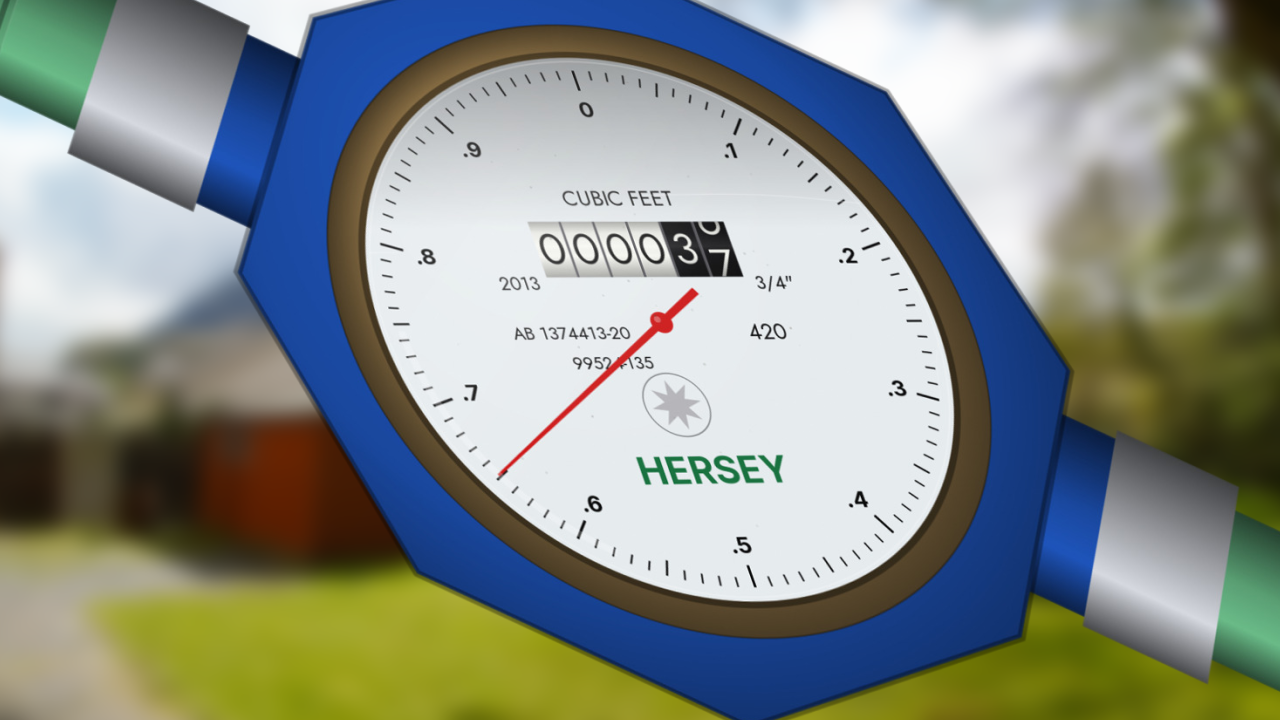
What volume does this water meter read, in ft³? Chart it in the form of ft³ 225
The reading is ft³ 36.65
